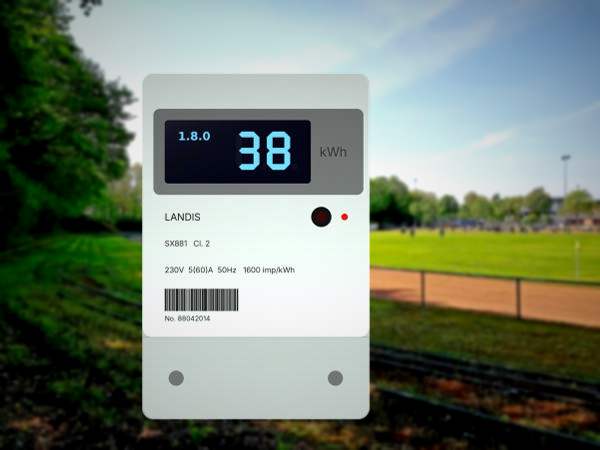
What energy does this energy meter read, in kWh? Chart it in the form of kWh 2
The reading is kWh 38
